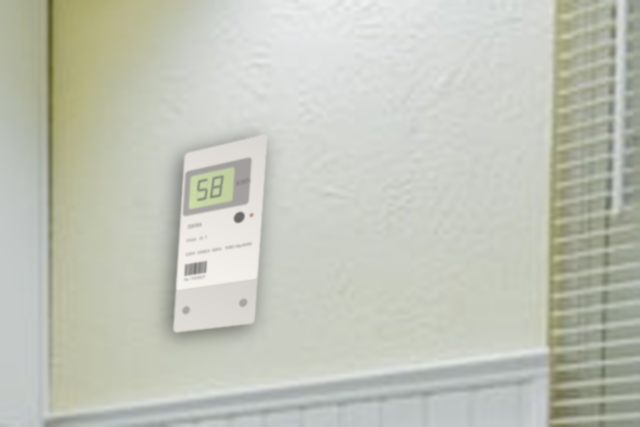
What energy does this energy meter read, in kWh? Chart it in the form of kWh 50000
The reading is kWh 58
